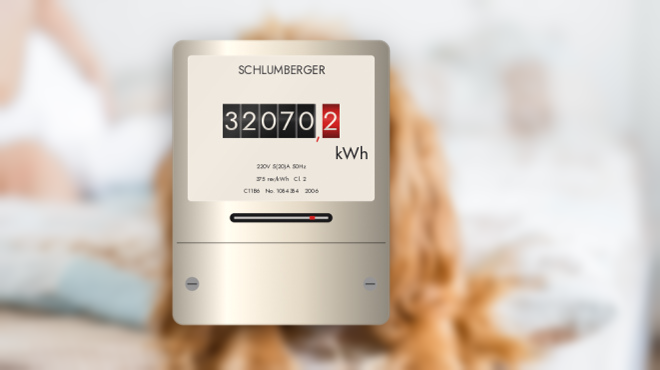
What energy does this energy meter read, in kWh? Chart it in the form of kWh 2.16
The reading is kWh 32070.2
